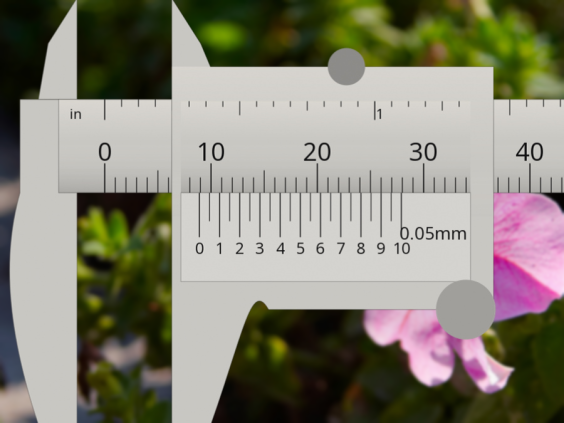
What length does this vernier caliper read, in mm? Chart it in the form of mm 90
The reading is mm 8.9
